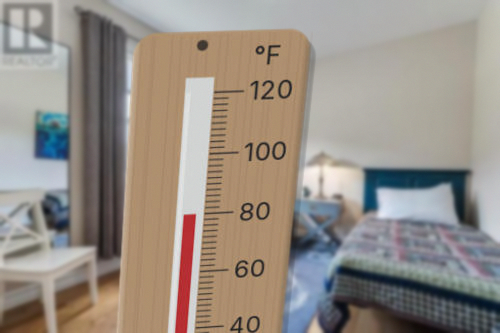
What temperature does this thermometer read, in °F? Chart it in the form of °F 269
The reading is °F 80
